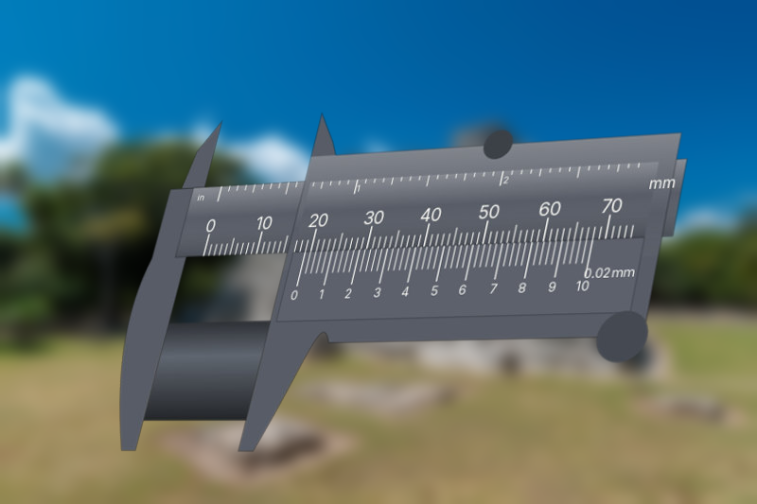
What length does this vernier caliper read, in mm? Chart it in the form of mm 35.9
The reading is mm 19.0
